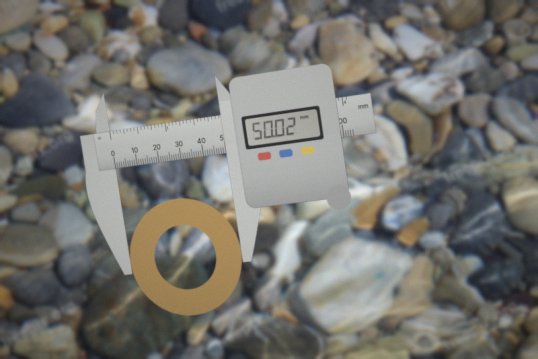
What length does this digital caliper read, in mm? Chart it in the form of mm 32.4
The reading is mm 50.02
